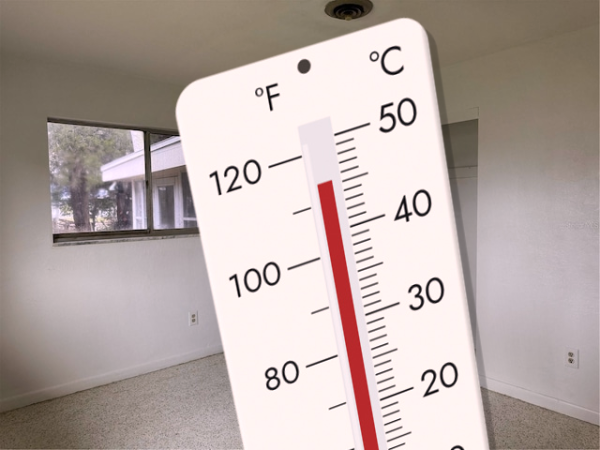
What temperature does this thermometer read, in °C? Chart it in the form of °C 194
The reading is °C 45.5
